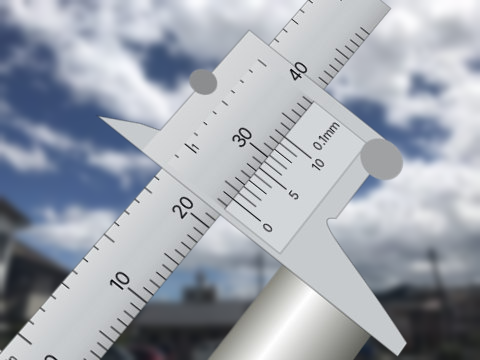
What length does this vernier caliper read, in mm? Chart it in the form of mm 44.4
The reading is mm 24.0
